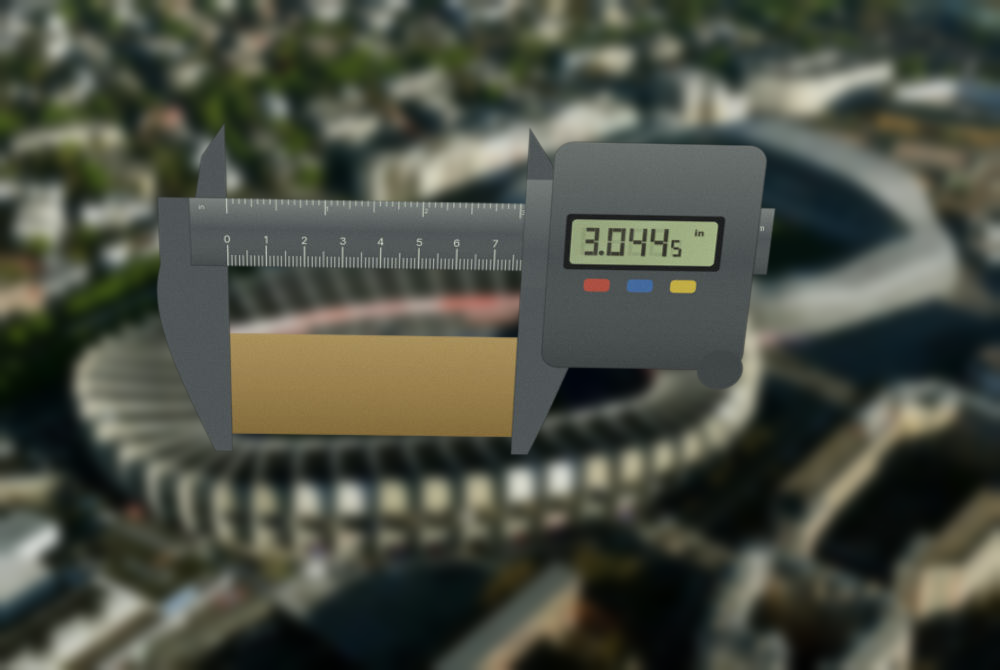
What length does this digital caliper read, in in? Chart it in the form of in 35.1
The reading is in 3.0445
